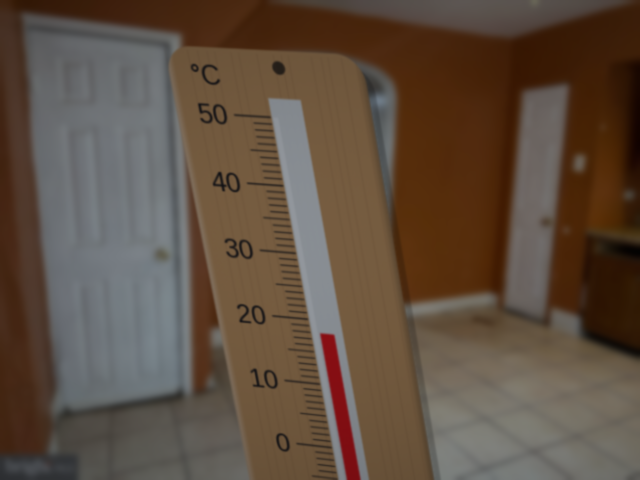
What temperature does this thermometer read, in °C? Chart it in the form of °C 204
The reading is °C 18
